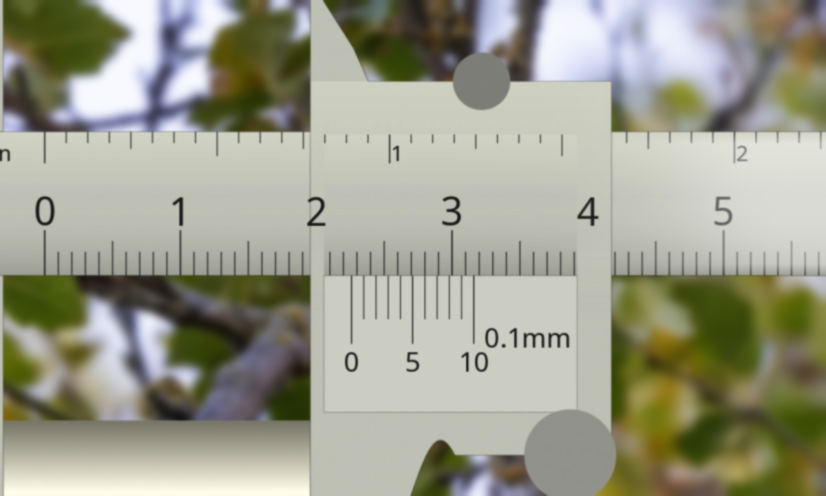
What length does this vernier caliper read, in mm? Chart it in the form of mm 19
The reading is mm 22.6
